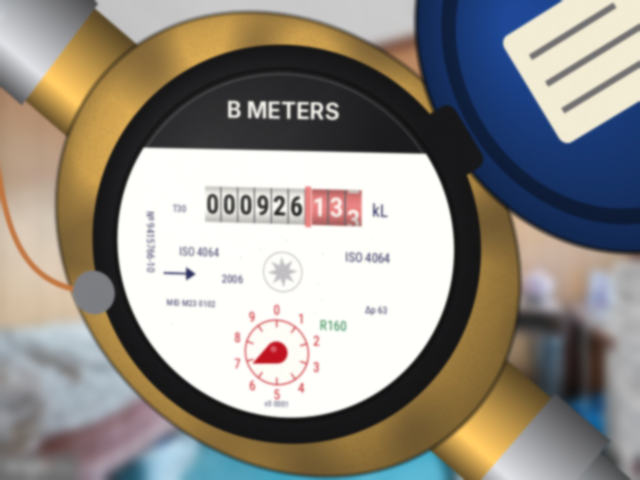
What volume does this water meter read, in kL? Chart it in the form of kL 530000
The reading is kL 926.1326
